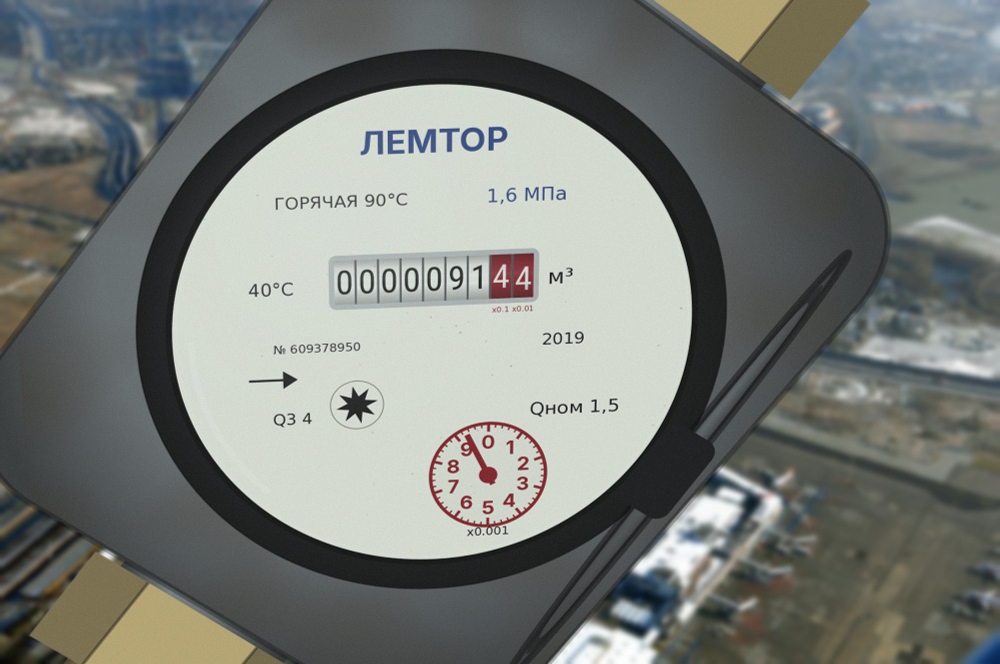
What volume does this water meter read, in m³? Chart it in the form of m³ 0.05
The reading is m³ 91.439
